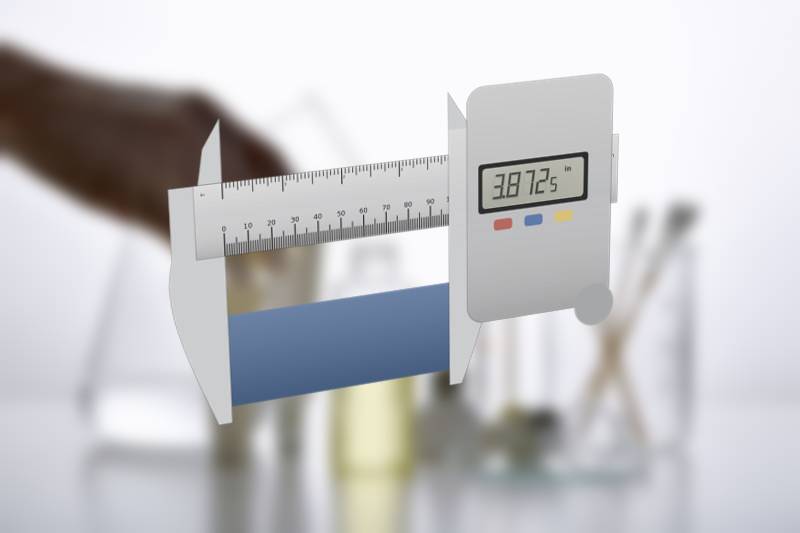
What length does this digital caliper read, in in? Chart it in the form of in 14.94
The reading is in 3.8725
